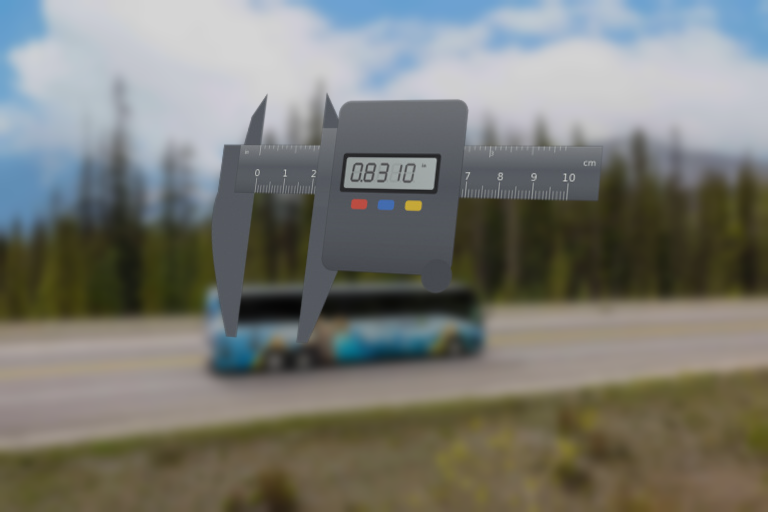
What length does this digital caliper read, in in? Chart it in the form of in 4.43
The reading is in 0.8310
